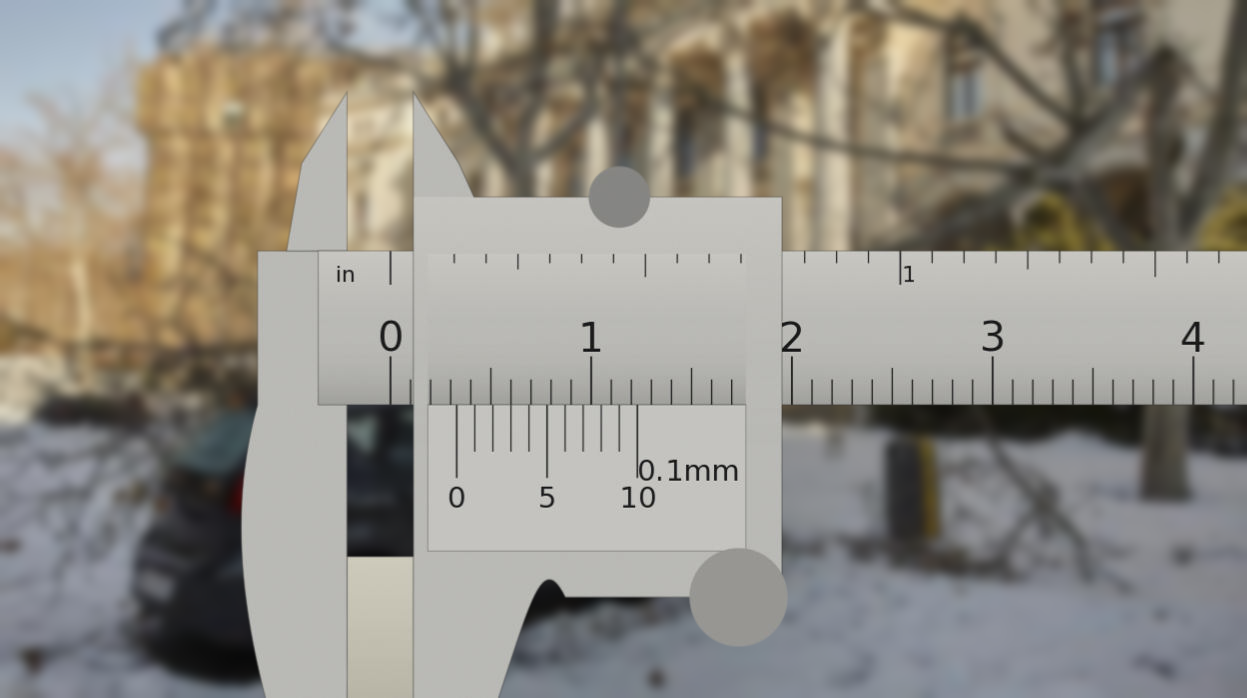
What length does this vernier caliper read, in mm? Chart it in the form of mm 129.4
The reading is mm 3.3
